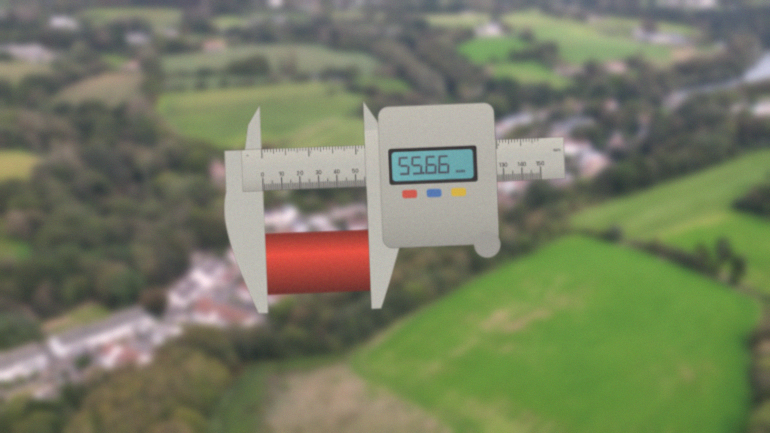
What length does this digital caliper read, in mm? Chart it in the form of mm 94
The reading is mm 55.66
